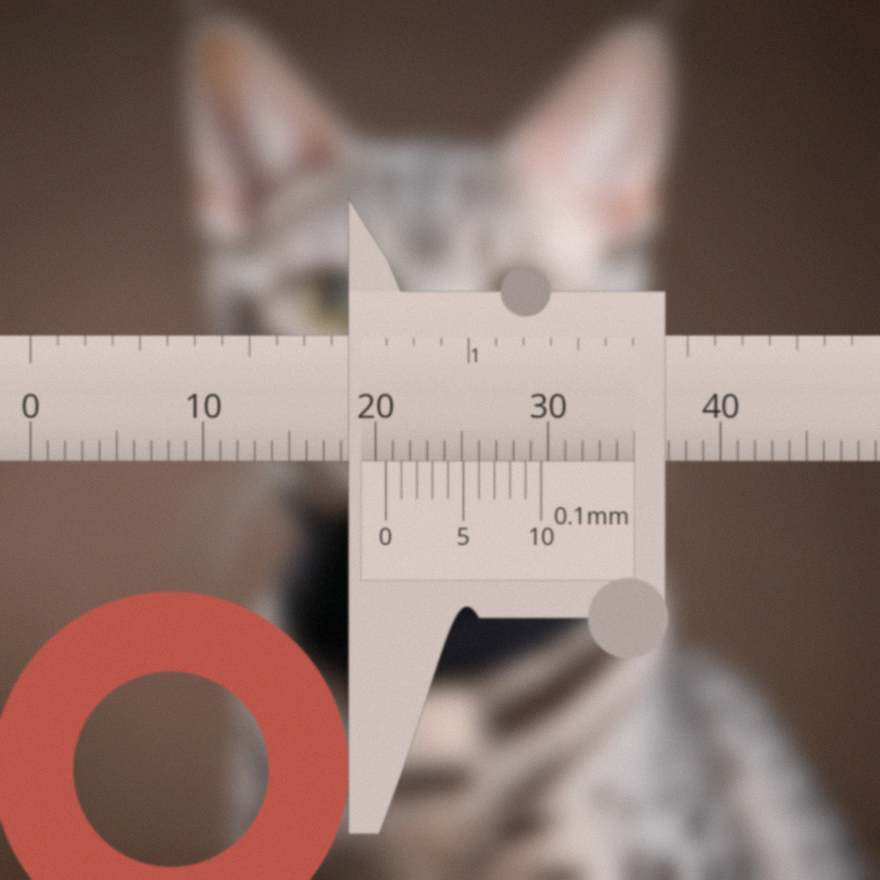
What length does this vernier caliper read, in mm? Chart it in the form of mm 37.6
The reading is mm 20.6
